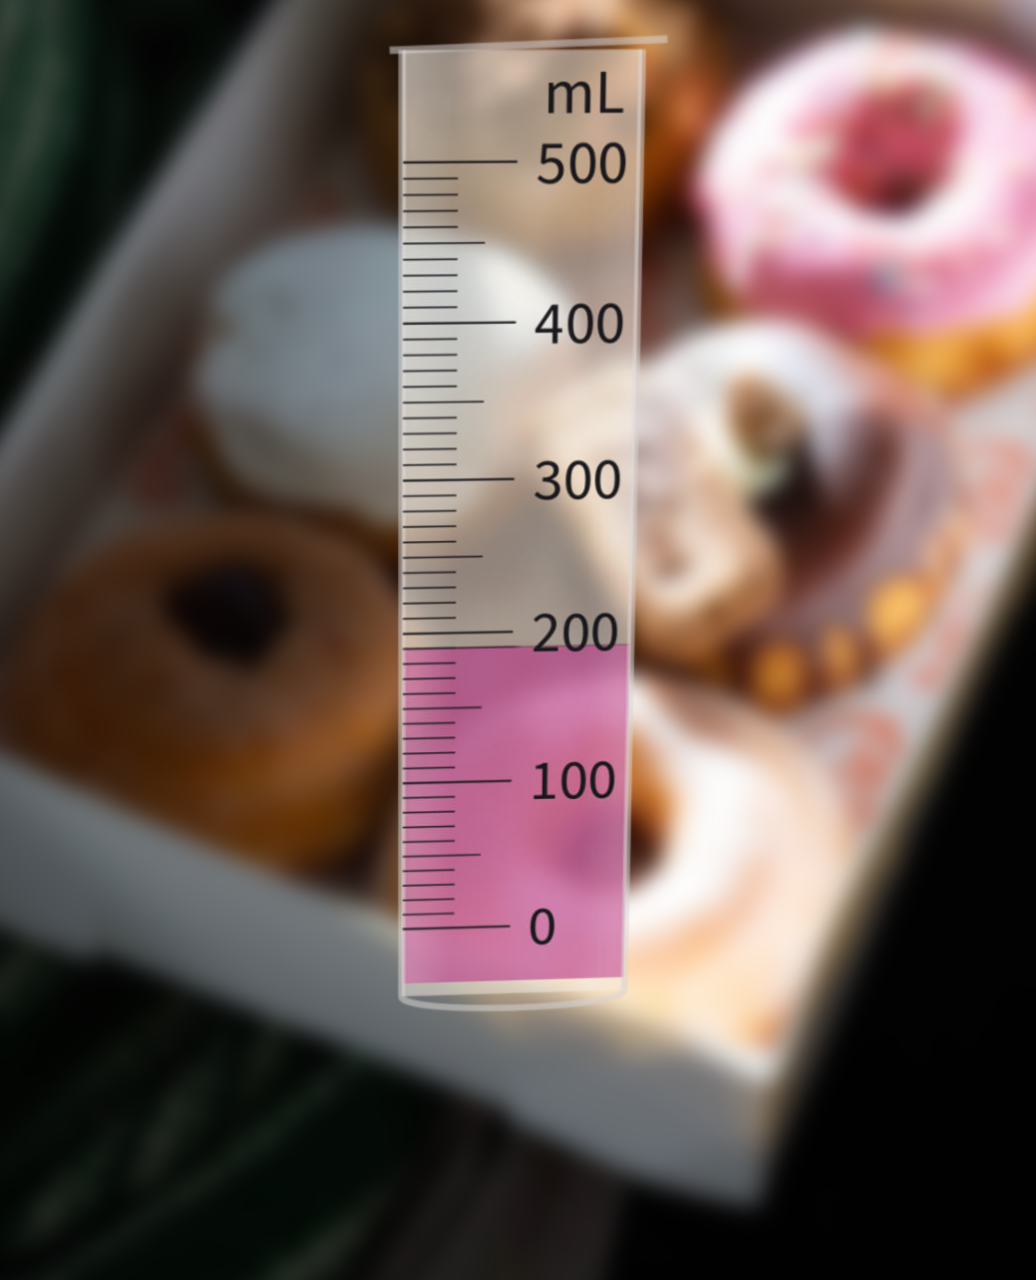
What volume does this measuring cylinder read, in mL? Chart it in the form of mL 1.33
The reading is mL 190
